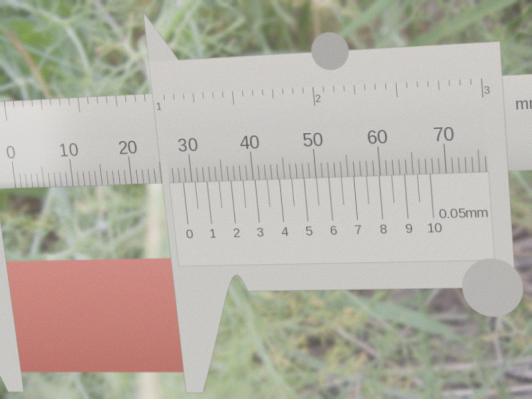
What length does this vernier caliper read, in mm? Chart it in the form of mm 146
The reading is mm 28.6
